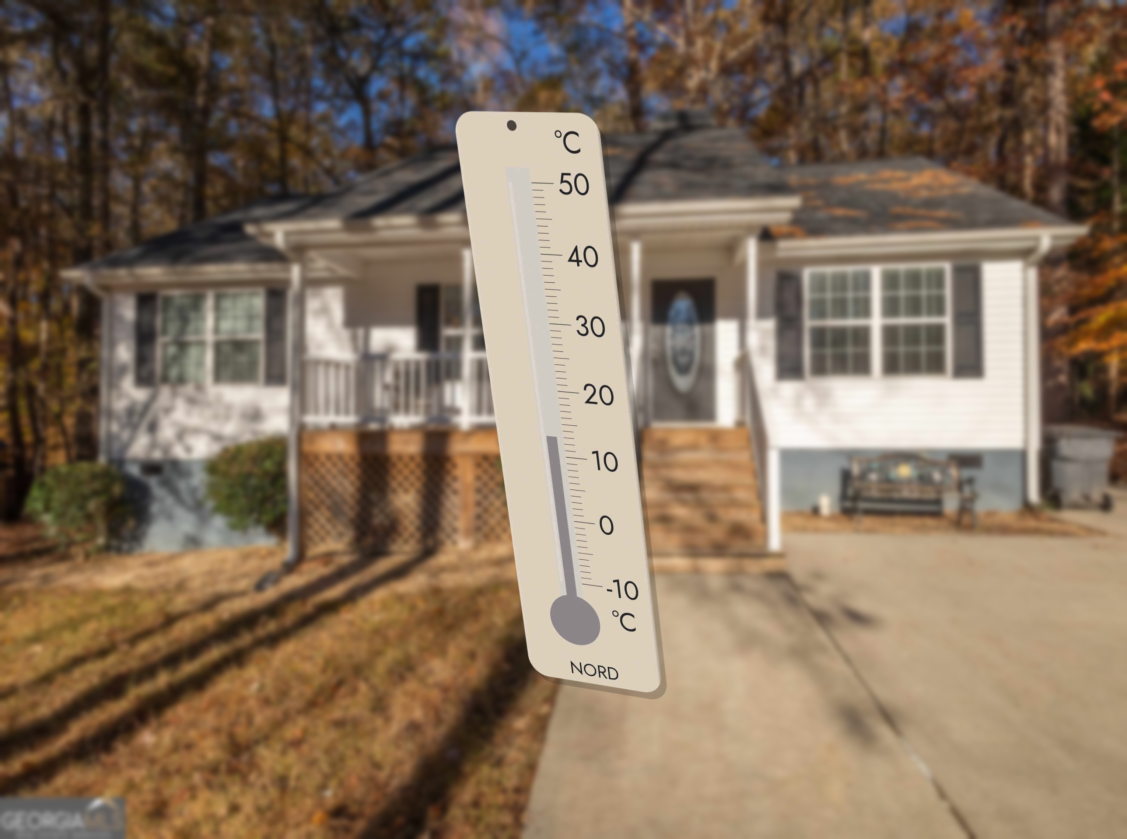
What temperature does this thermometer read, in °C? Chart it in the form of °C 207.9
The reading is °C 13
